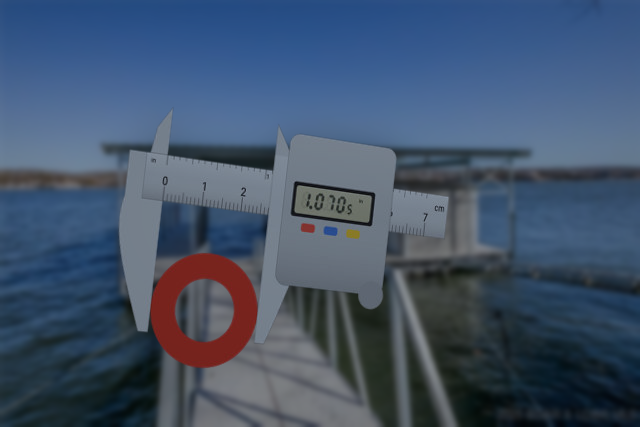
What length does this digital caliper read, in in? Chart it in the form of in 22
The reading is in 1.0705
